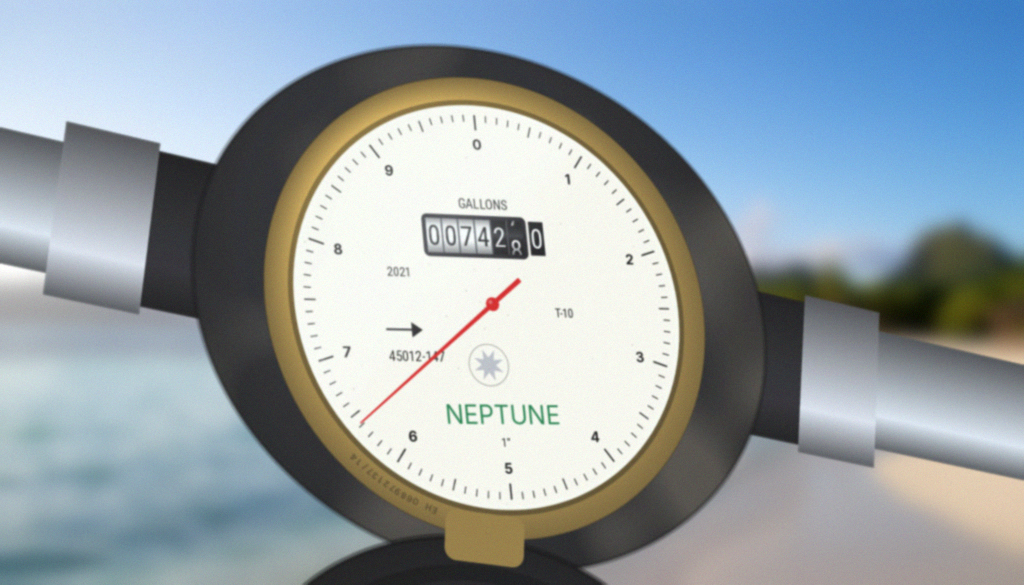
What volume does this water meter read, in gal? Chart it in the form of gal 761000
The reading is gal 74276.4
